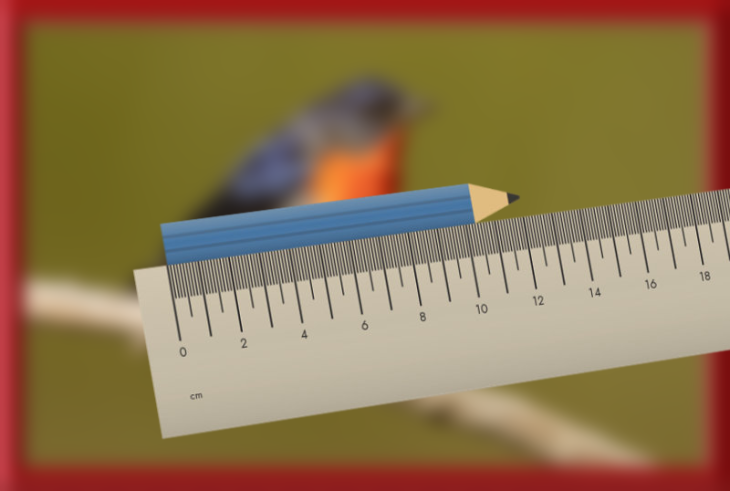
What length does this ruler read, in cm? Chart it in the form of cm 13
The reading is cm 12
